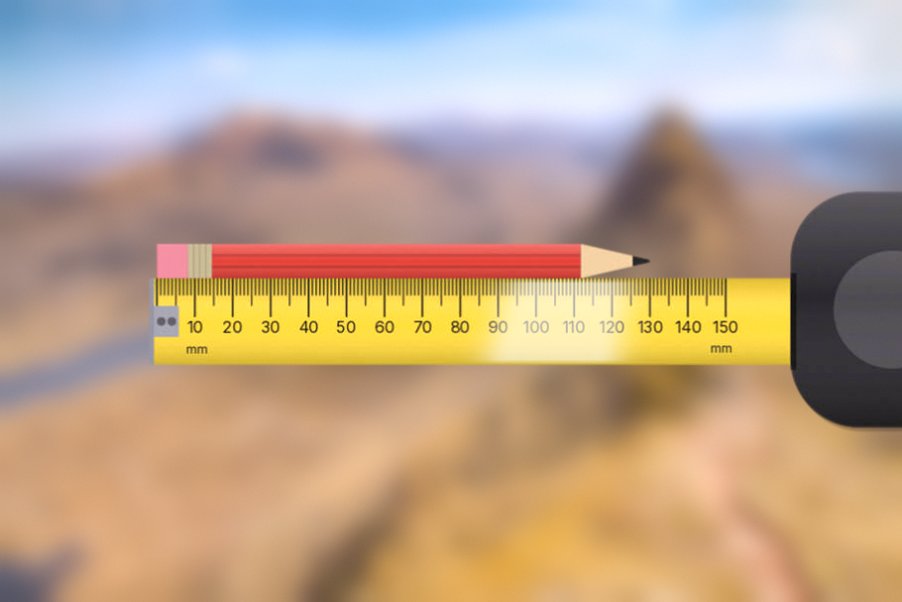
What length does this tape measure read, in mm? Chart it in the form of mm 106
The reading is mm 130
